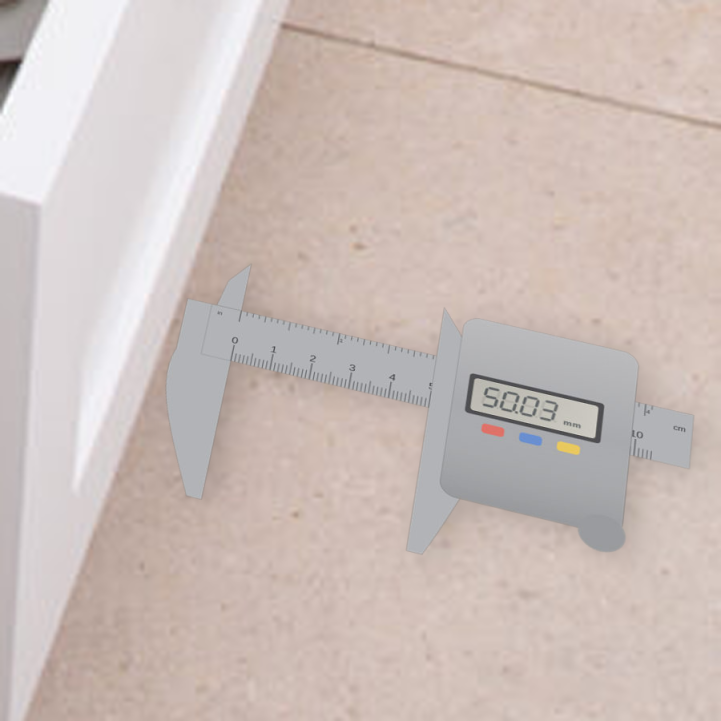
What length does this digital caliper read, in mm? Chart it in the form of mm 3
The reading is mm 50.03
